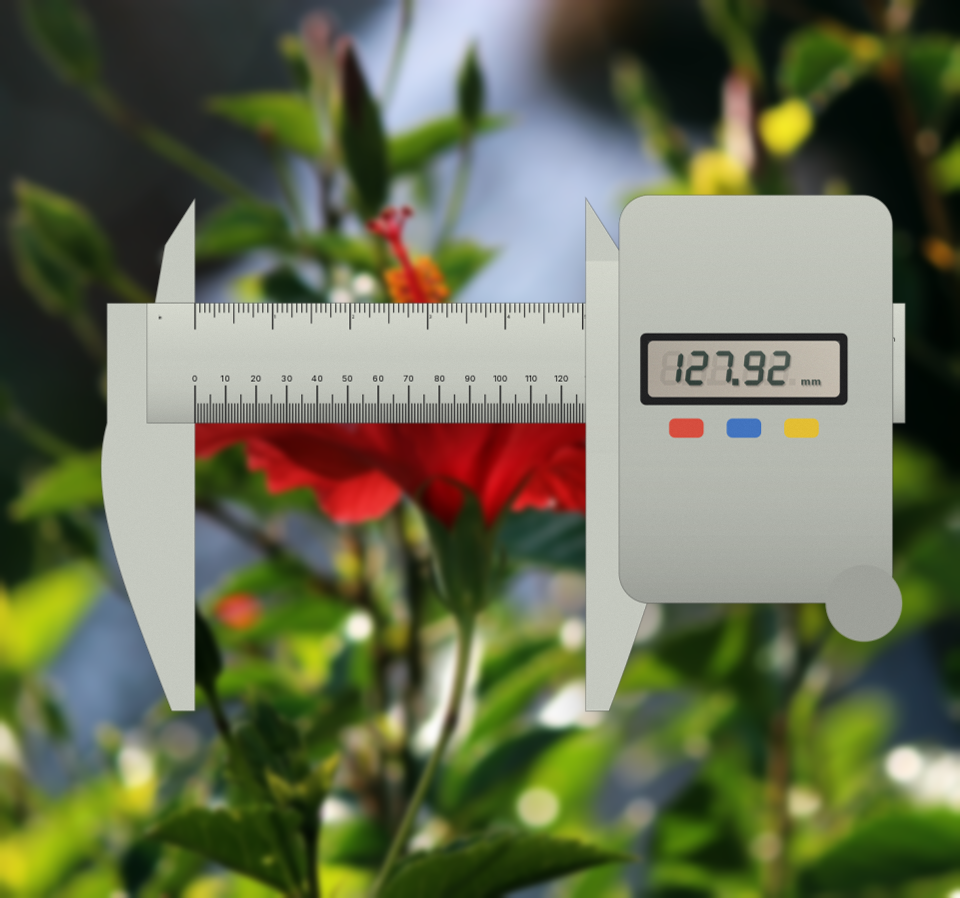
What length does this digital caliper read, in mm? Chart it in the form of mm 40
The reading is mm 127.92
